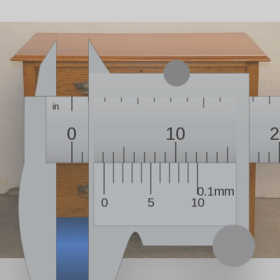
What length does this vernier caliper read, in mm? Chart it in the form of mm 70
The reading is mm 3.1
